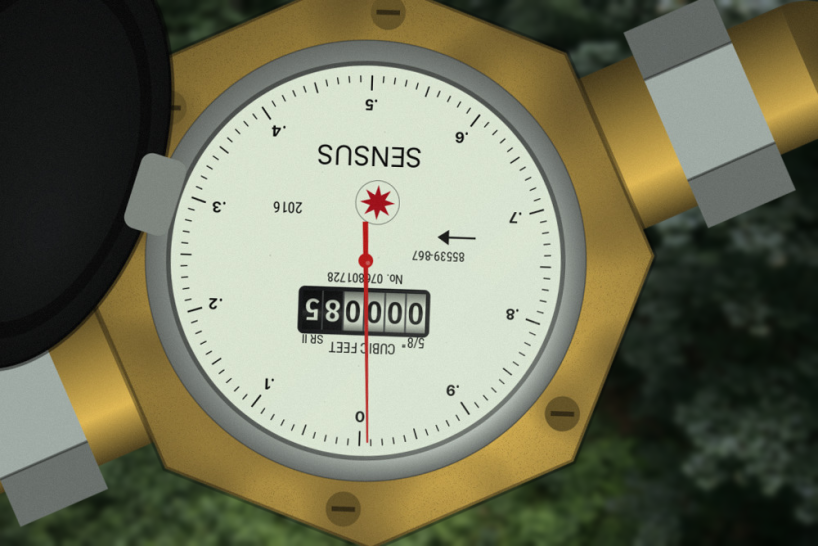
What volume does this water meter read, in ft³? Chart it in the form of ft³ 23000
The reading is ft³ 84.99
